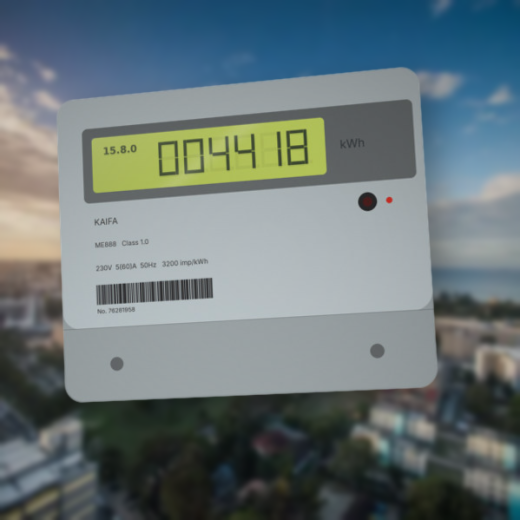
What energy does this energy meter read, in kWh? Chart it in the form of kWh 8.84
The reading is kWh 4418
